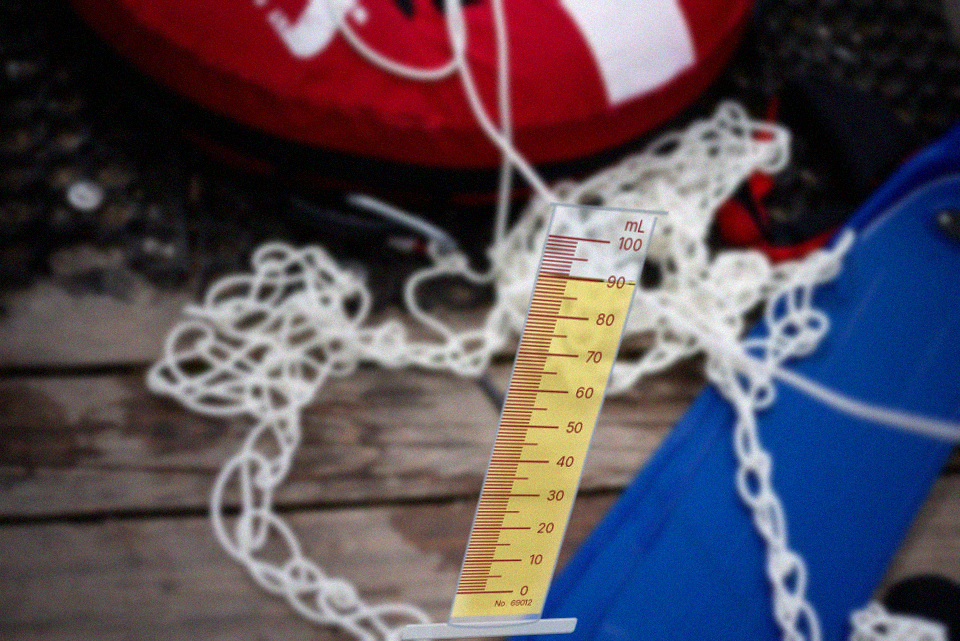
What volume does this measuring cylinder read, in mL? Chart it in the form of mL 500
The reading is mL 90
